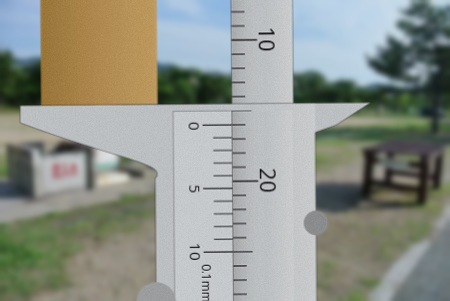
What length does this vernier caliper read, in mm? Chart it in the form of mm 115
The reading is mm 16.0
